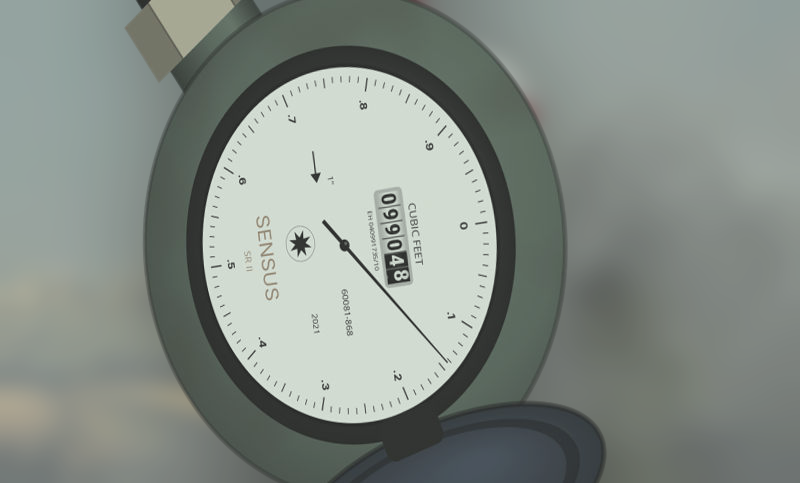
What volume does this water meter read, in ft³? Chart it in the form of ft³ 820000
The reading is ft³ 99048.14
